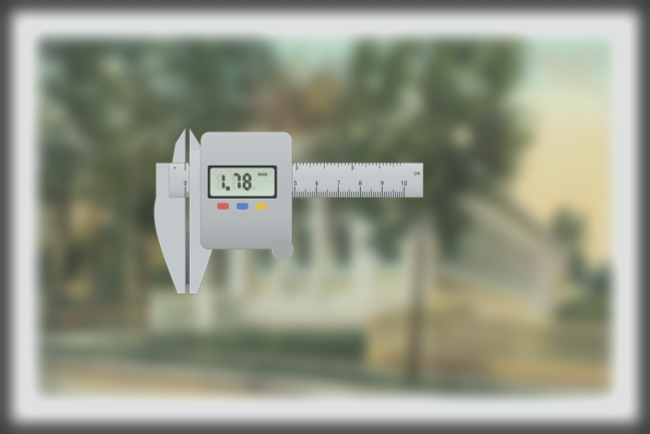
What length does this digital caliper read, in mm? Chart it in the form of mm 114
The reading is mm 1.78
